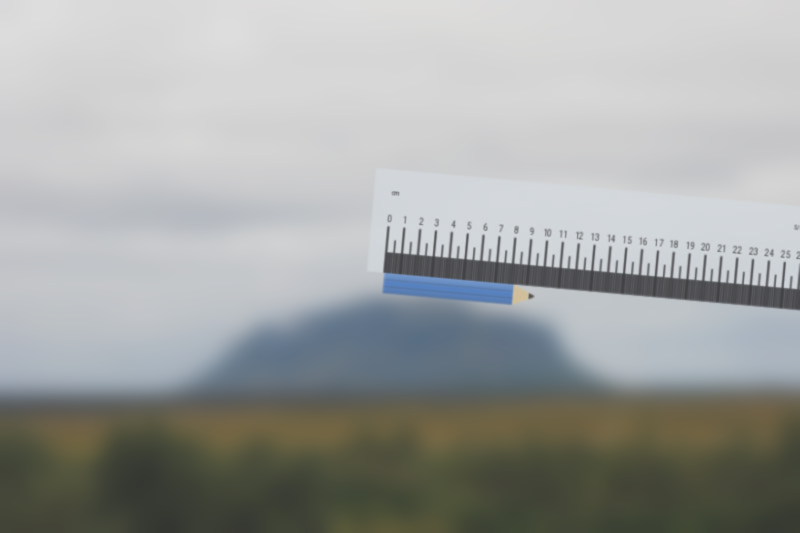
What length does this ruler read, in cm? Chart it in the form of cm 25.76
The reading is cm 9.5
